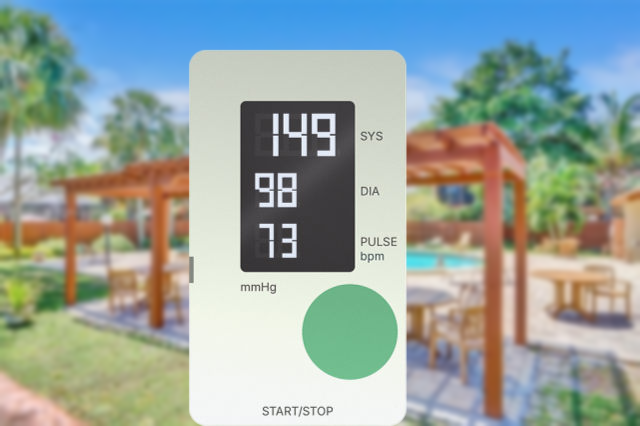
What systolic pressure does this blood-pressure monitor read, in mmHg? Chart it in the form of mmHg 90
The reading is mmHg 149
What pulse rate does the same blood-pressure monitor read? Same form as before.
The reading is bpm 73
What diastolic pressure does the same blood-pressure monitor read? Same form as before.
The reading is mmHg 98
